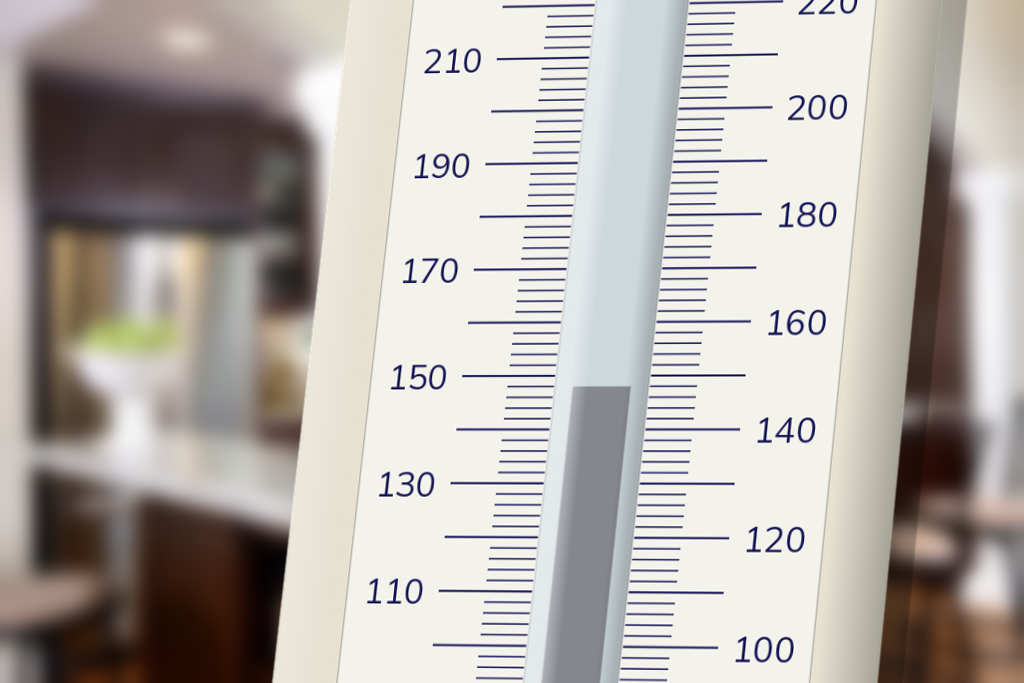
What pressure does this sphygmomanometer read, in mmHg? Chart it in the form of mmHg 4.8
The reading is mmHg 148
